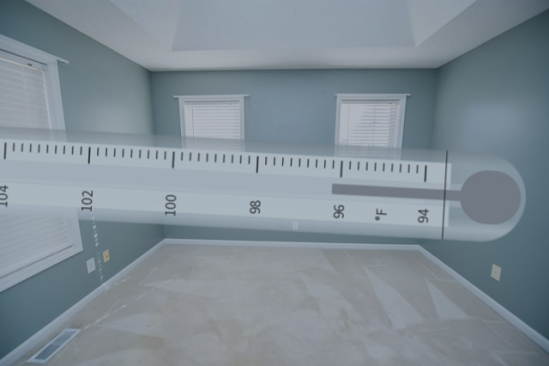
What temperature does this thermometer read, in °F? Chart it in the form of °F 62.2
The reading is °F 96.2
